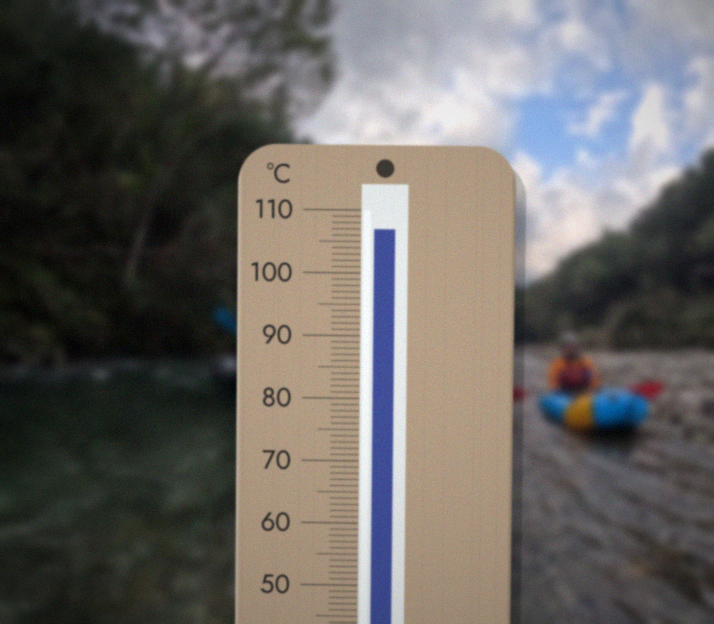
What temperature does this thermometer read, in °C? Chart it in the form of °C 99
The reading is °C 107
